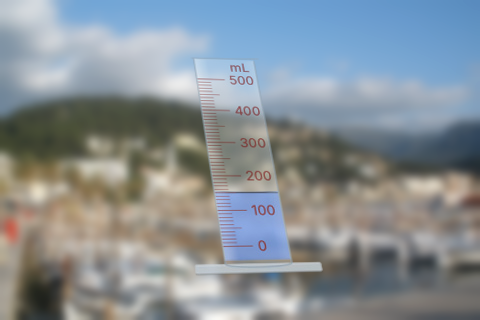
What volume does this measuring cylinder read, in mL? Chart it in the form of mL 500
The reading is mL 150
